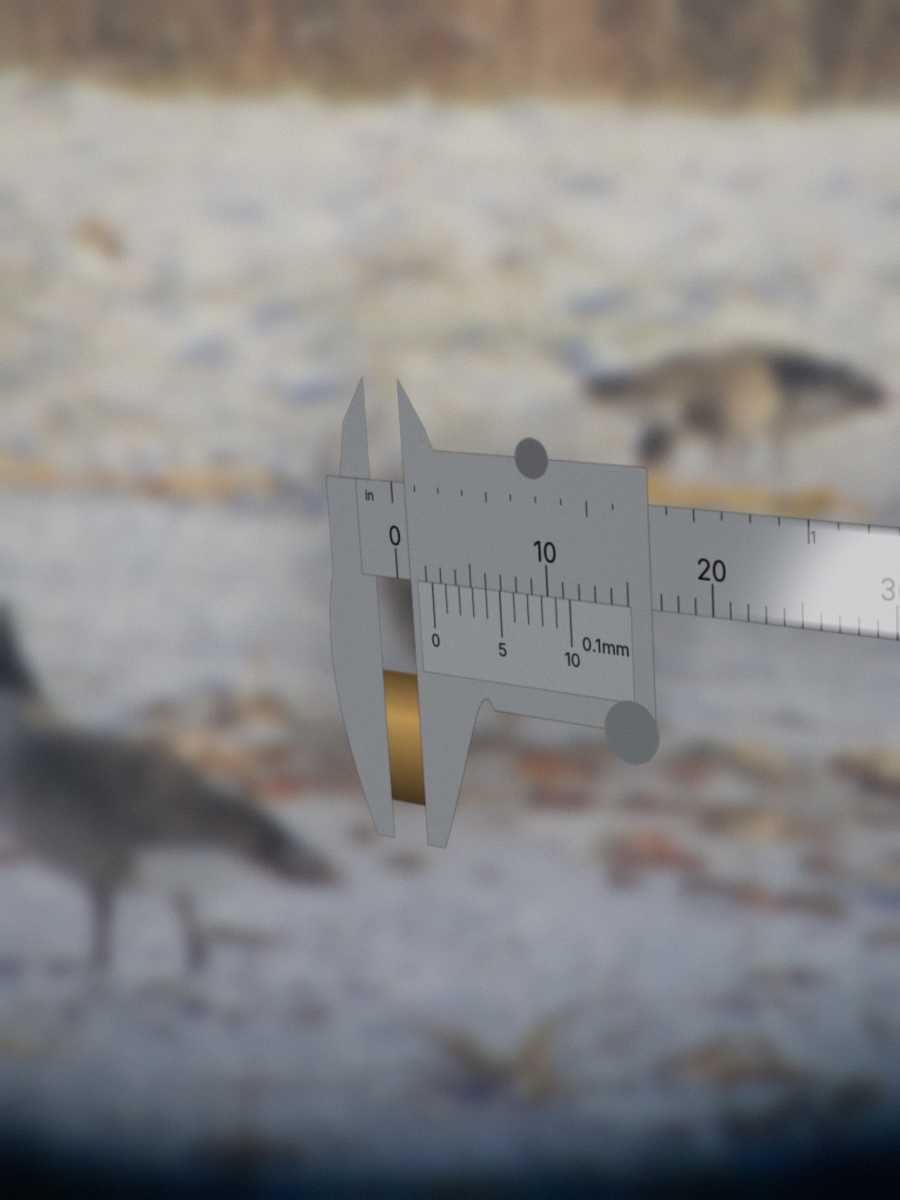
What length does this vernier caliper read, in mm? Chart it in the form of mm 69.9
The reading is mm 2.4
